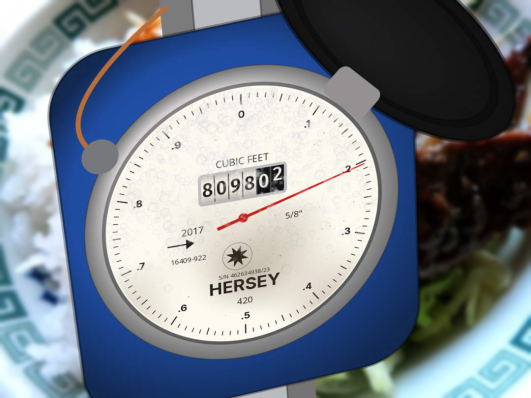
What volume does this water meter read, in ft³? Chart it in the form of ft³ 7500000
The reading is ft³ 809802.20
